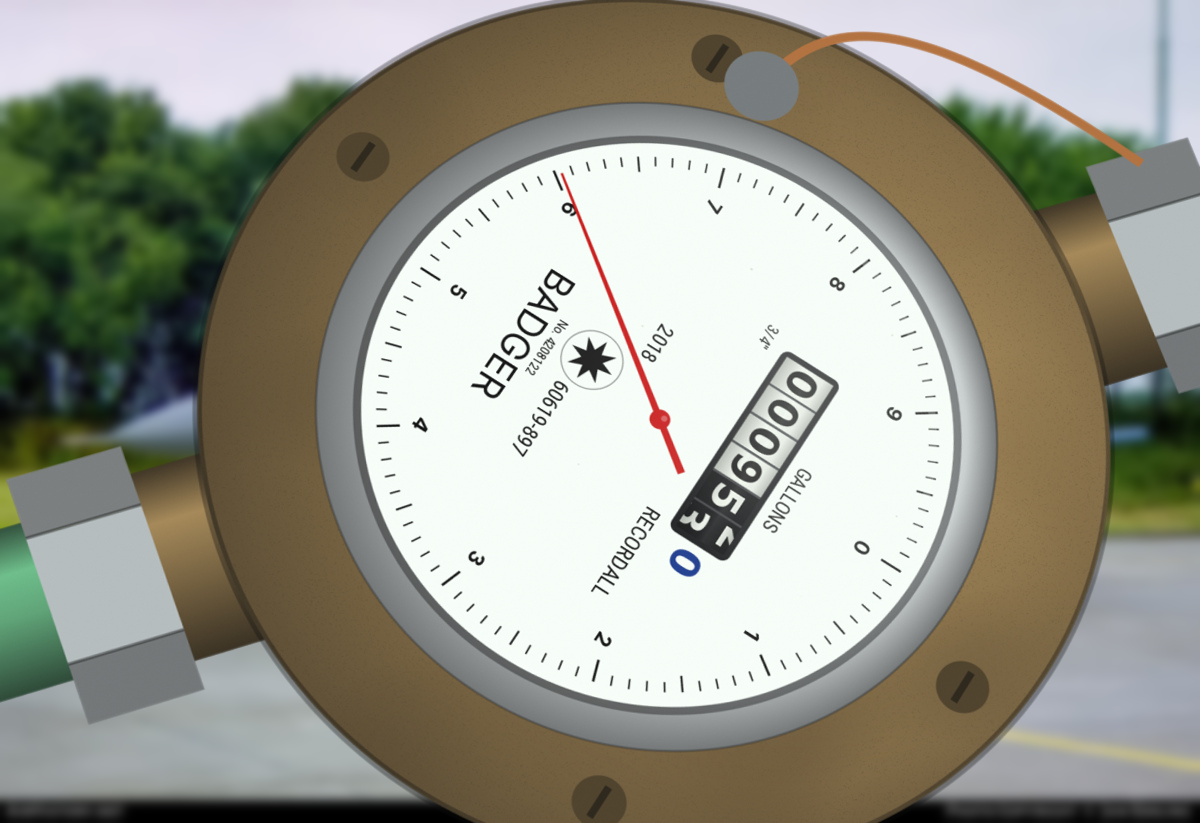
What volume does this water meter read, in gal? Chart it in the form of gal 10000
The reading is gal 9526.0
